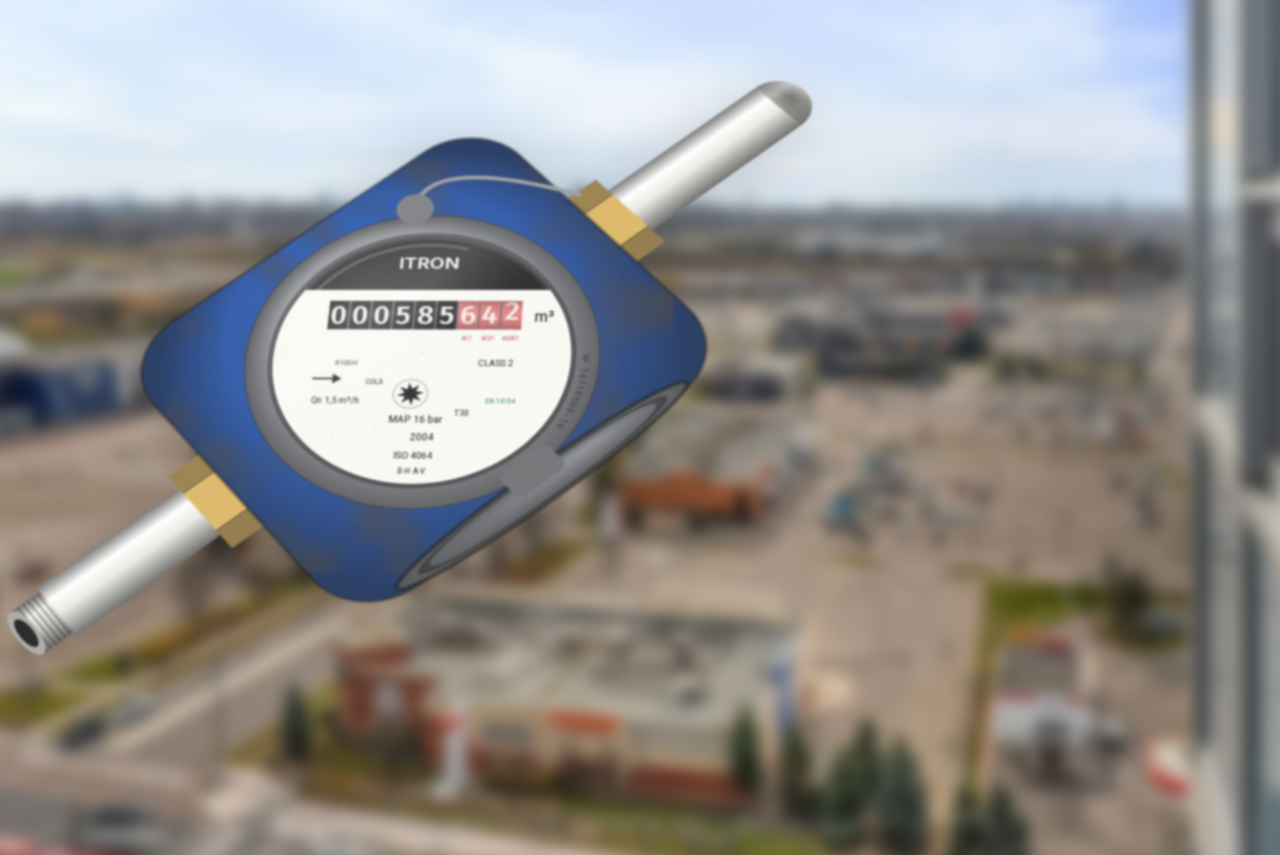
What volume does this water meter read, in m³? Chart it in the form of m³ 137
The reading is m³ 585.642
